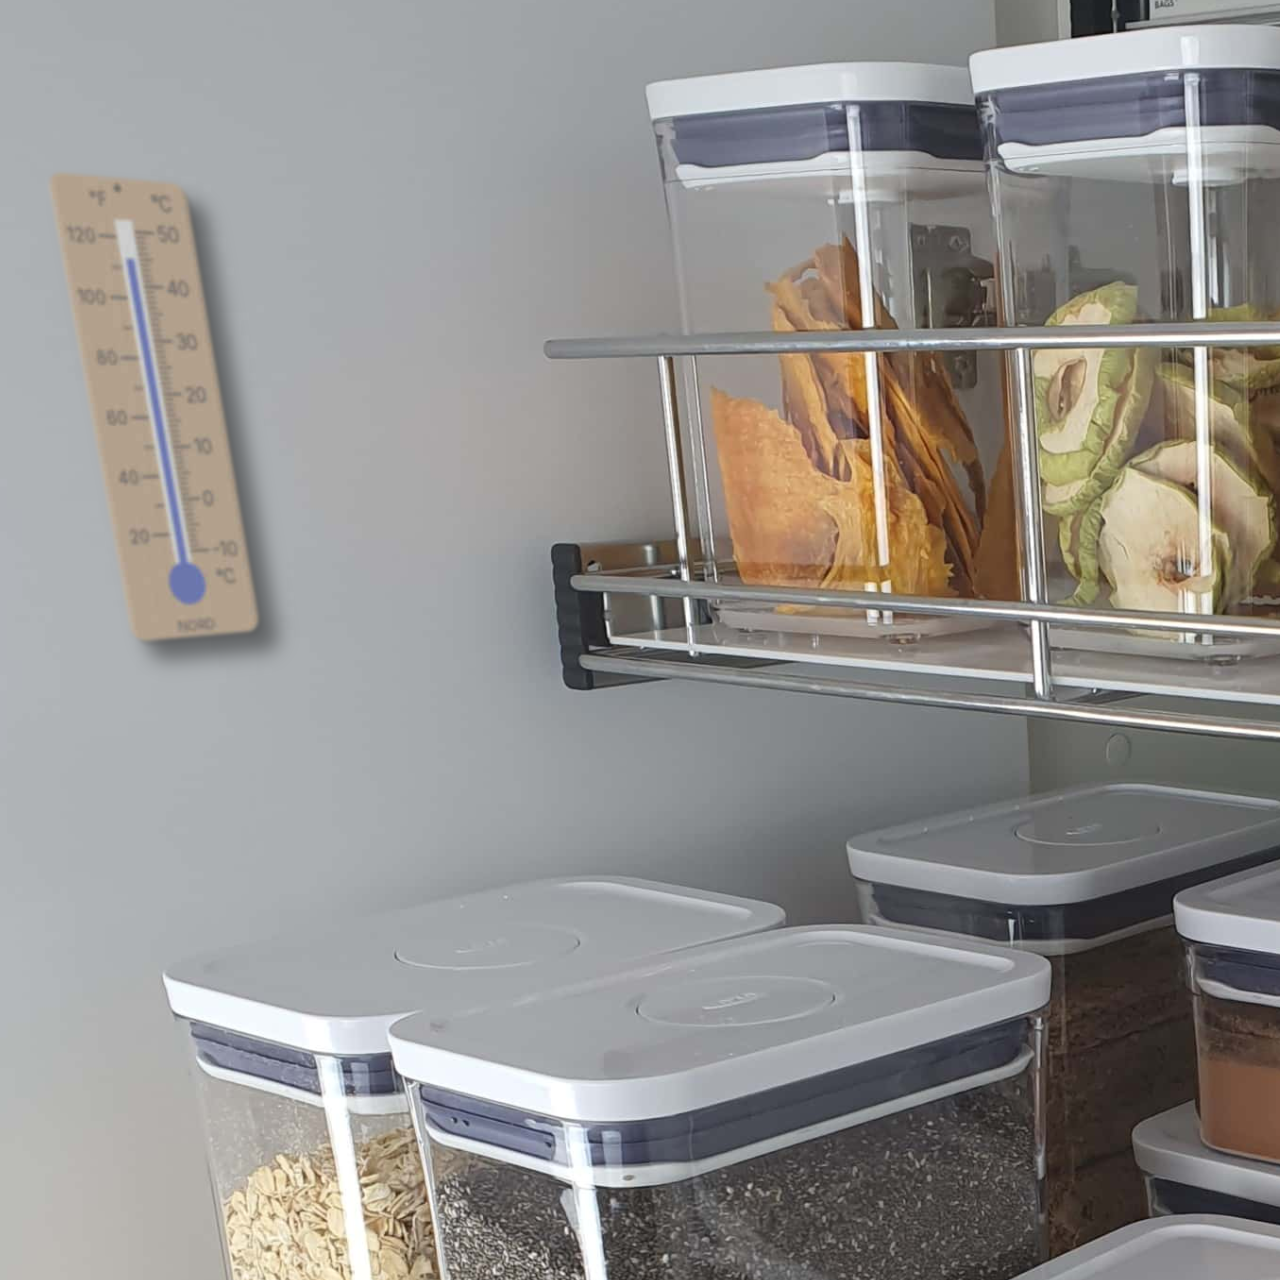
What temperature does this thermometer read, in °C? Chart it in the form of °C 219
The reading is °C 45
